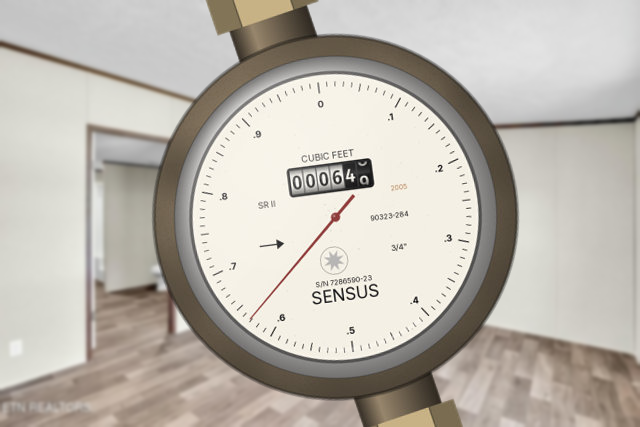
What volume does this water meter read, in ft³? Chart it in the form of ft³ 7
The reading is ft³ 648.63
